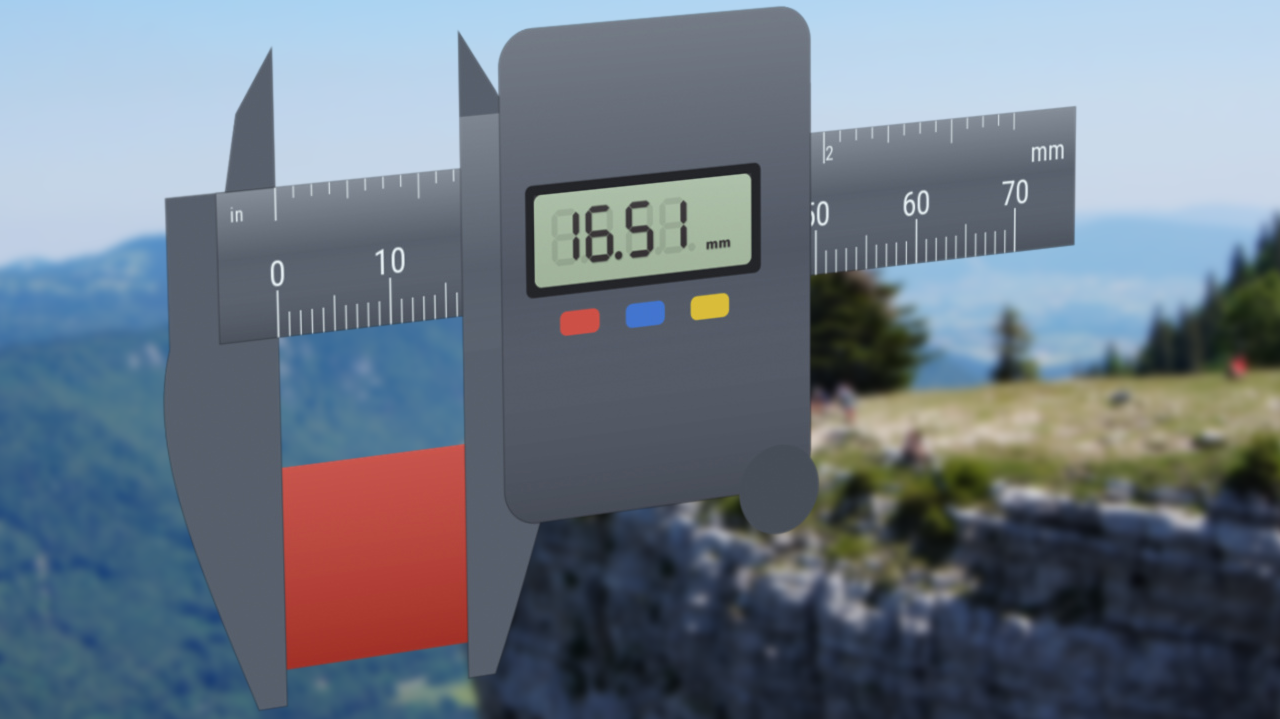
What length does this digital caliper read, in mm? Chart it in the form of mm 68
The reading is mm 16.51
